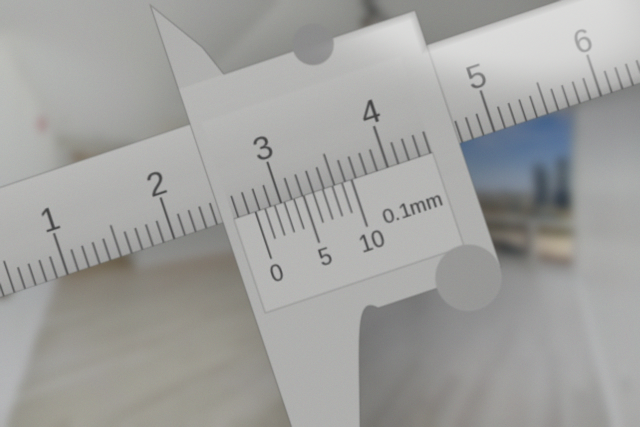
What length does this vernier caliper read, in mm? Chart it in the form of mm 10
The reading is mm 27.6
